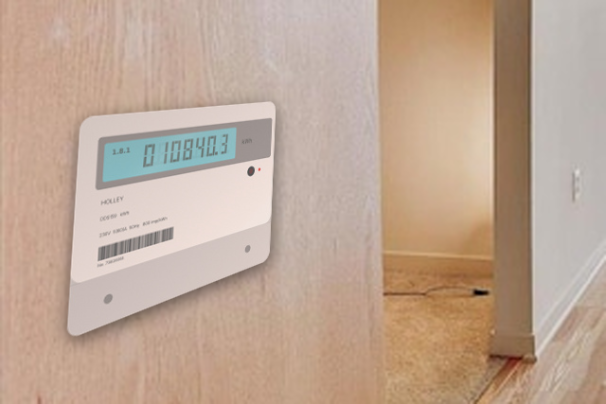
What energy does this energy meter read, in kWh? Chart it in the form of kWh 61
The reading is kWh 10840.3
